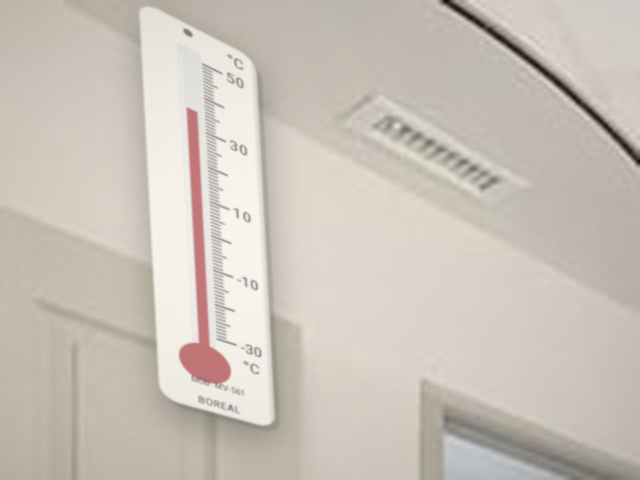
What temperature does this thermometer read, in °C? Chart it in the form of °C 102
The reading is °C 35
